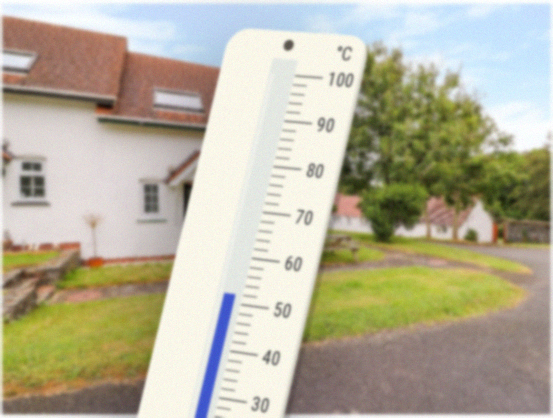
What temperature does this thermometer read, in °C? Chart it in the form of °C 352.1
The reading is °C 52
